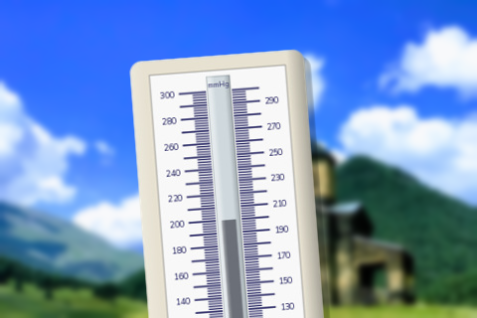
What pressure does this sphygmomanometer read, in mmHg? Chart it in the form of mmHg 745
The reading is mmHg 200
